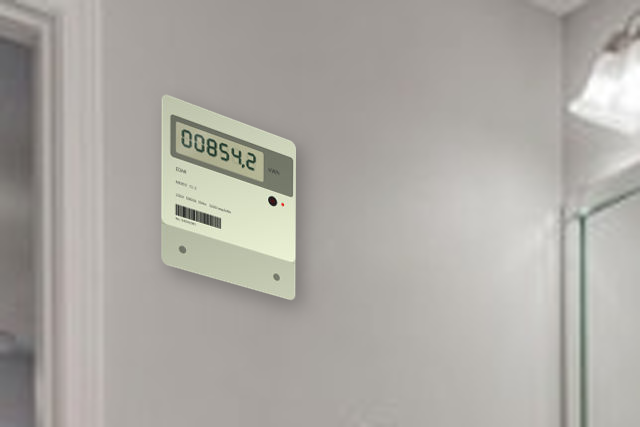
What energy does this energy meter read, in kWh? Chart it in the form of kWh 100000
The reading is kWh 854.2
